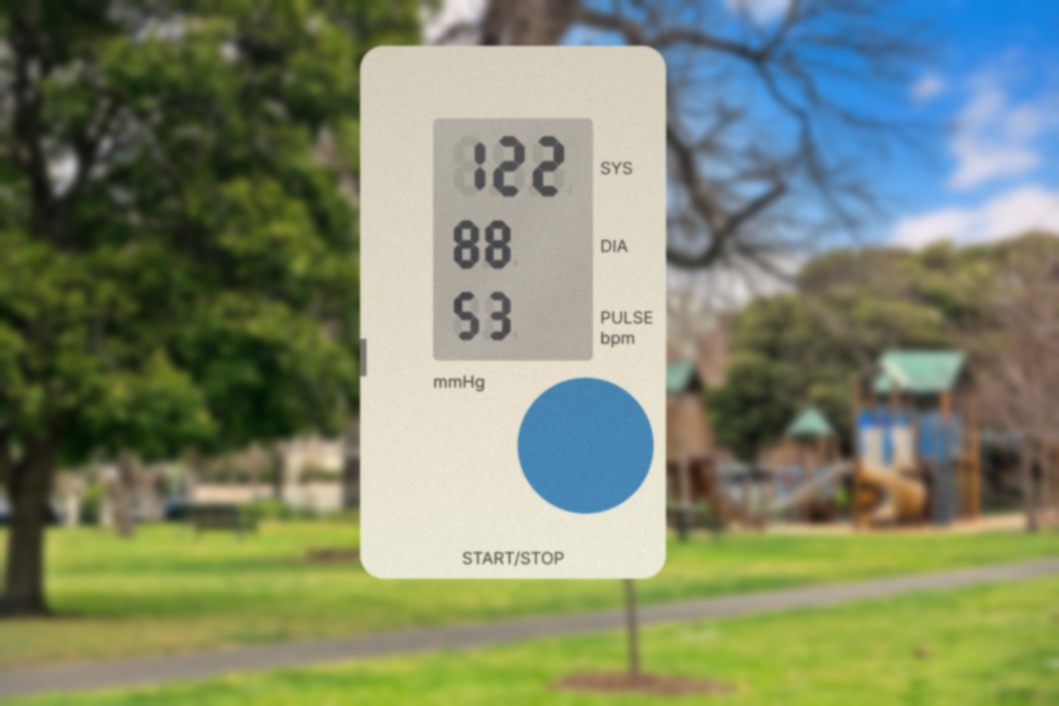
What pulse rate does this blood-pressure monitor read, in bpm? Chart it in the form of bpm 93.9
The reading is bpm 53
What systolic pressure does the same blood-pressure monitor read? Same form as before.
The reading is mmHg 122
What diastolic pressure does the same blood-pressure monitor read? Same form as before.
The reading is mmHg 88
